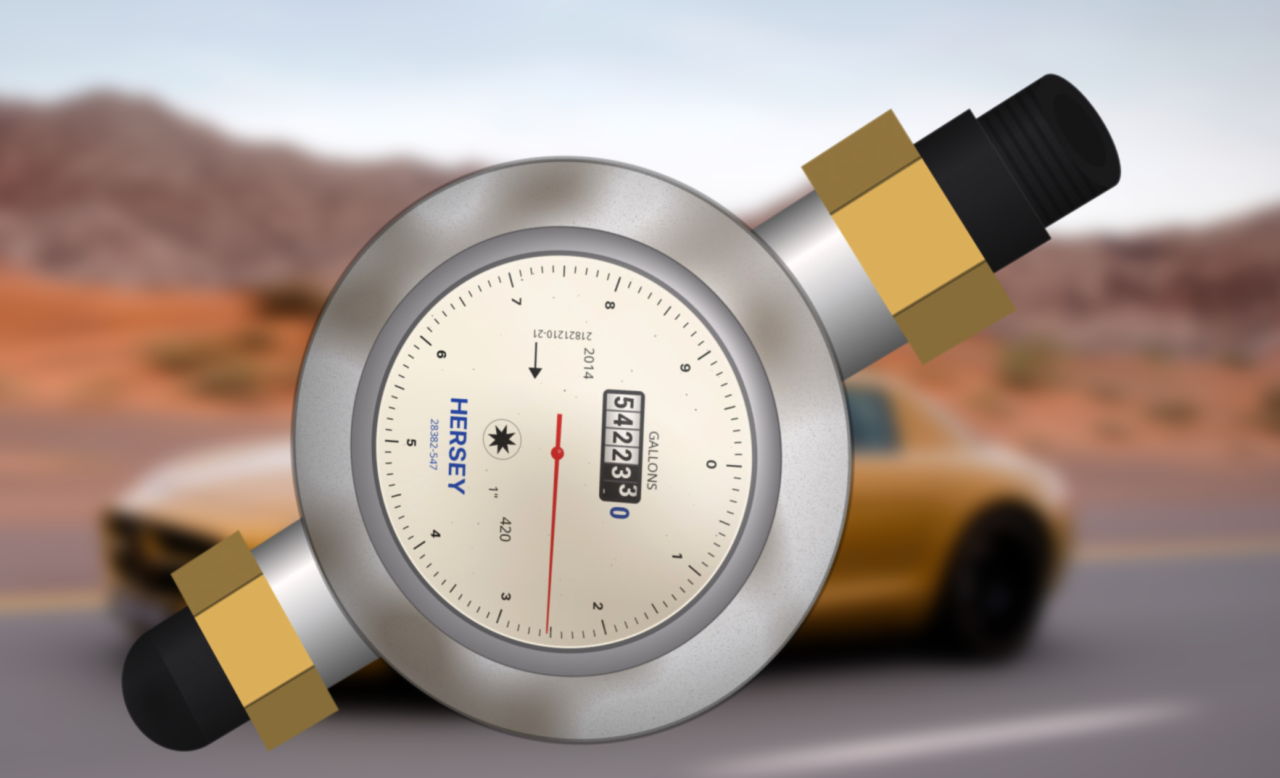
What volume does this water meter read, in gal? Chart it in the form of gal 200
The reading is gal 5422332.5
